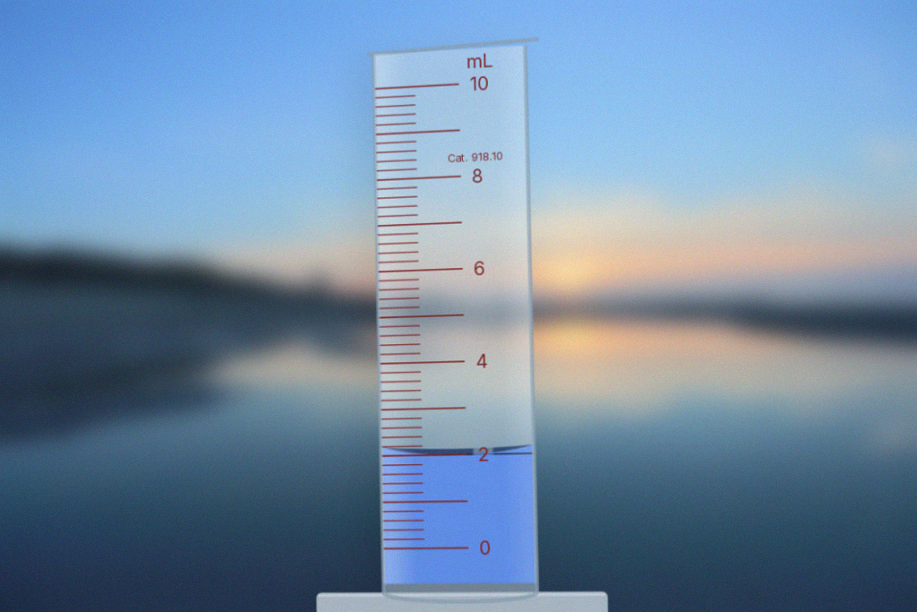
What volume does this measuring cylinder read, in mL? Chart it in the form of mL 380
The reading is mL 2
